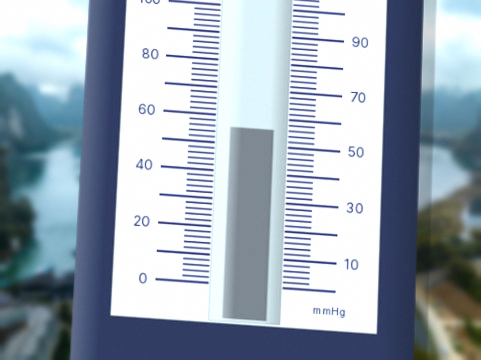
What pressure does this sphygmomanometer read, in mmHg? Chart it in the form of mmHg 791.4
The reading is mmHg 56
